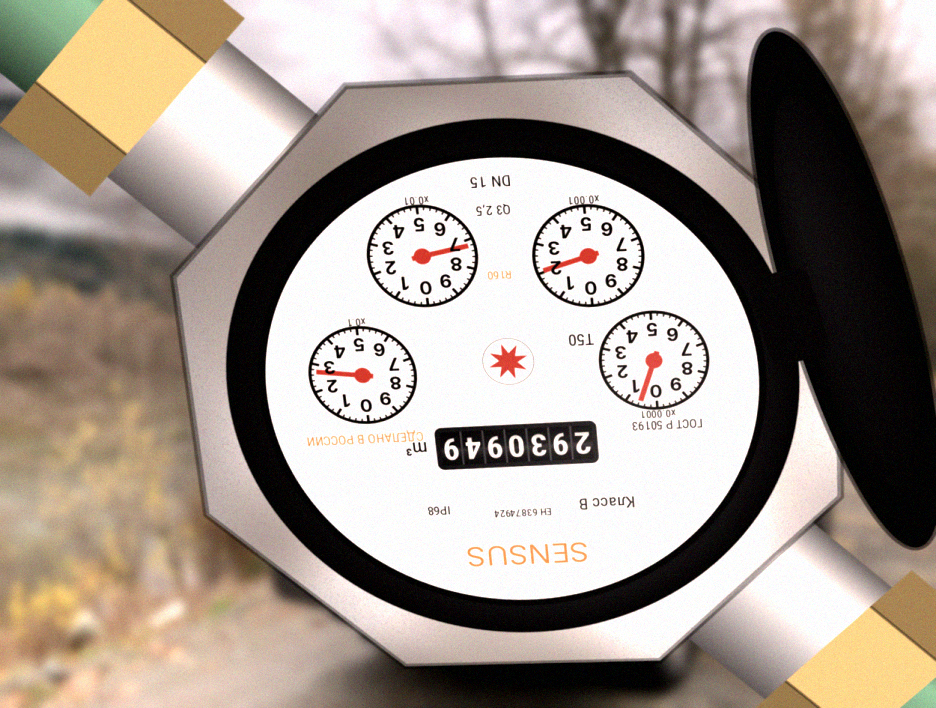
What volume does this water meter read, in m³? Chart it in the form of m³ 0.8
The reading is m³ 2930949.2720
